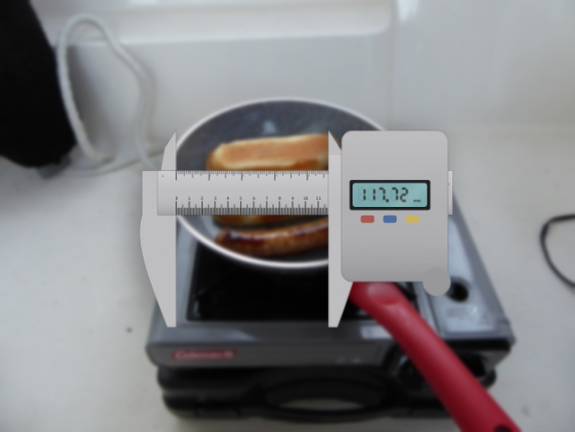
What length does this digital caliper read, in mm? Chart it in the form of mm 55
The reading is mm 117.72
